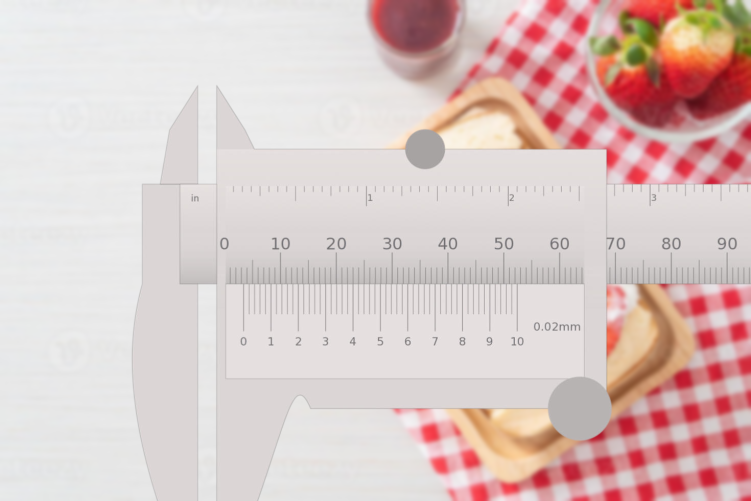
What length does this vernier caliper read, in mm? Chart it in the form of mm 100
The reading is mm 3.4
